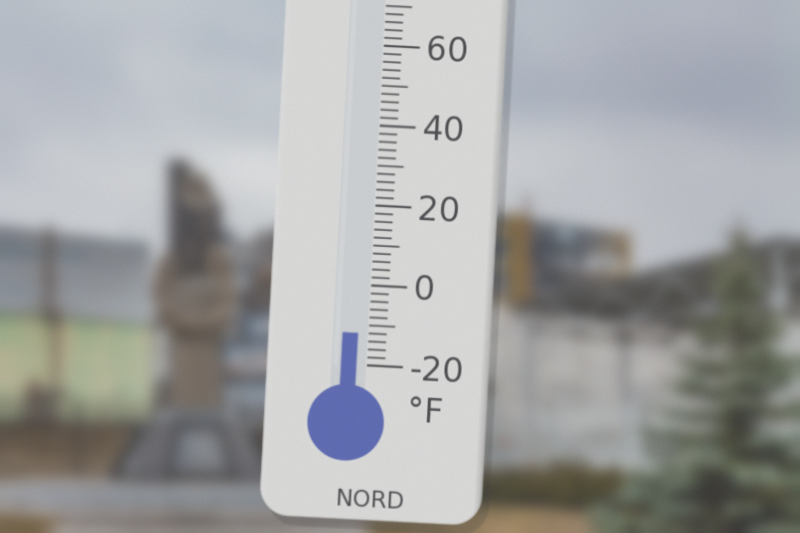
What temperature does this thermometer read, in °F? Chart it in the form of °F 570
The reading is °F -12
